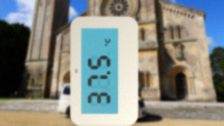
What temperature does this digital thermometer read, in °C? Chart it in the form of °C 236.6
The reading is °C 37.5
